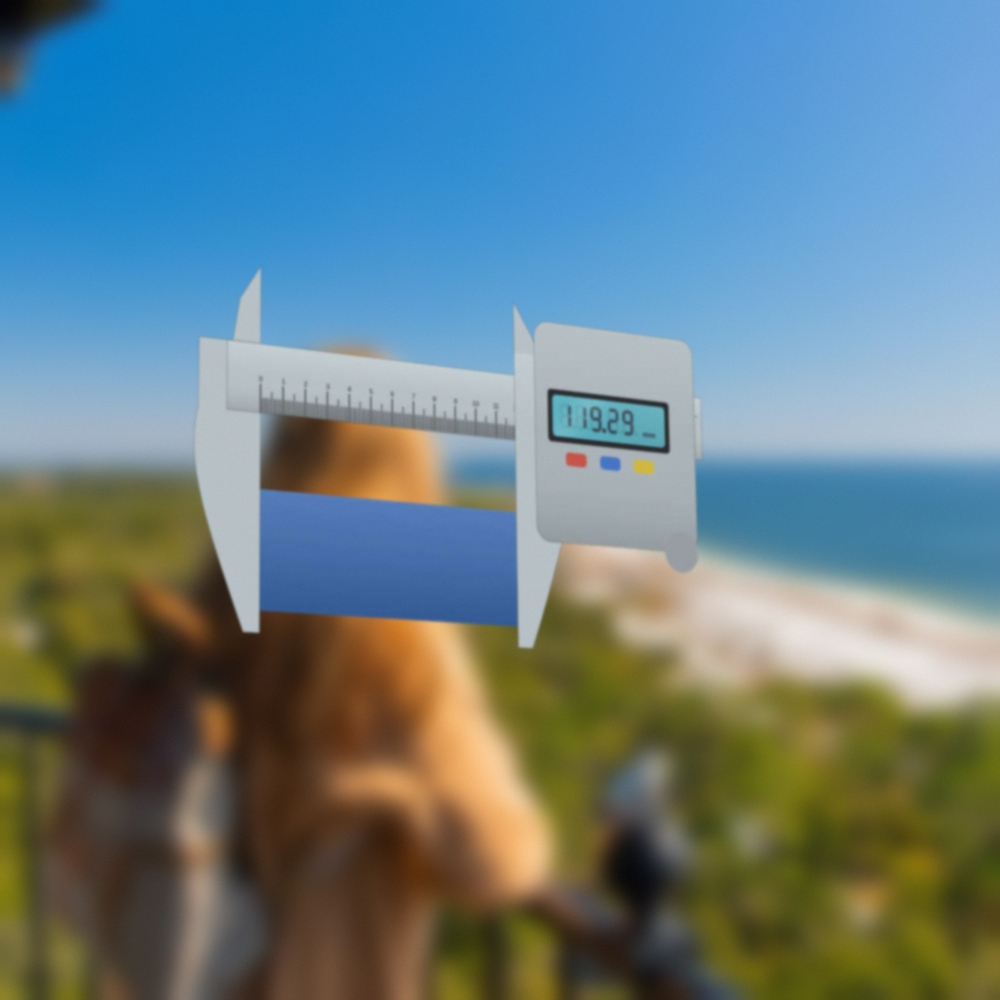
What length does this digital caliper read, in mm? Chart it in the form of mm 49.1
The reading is mm 119.29
